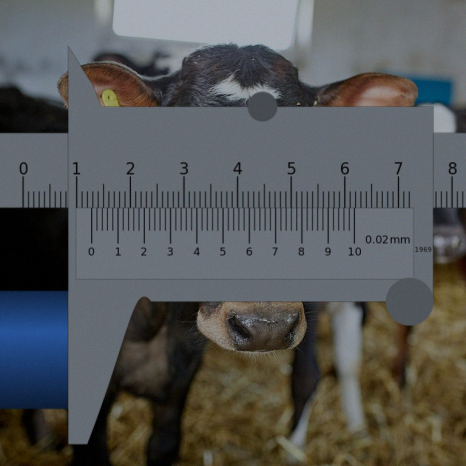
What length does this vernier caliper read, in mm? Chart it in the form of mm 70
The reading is mm 12.8
